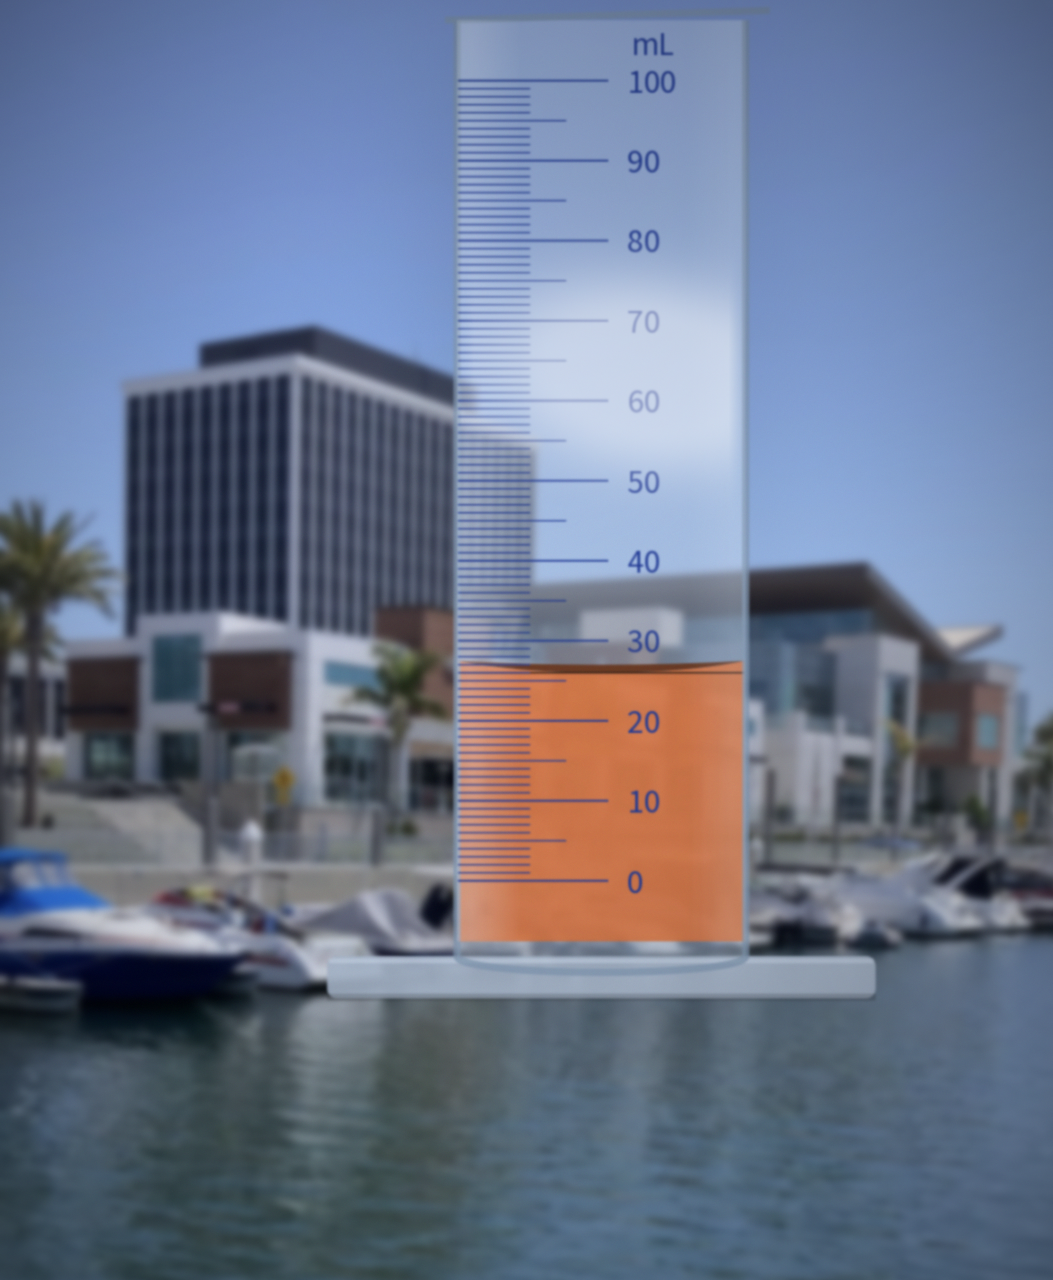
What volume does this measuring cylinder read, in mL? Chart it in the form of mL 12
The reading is mL 26
